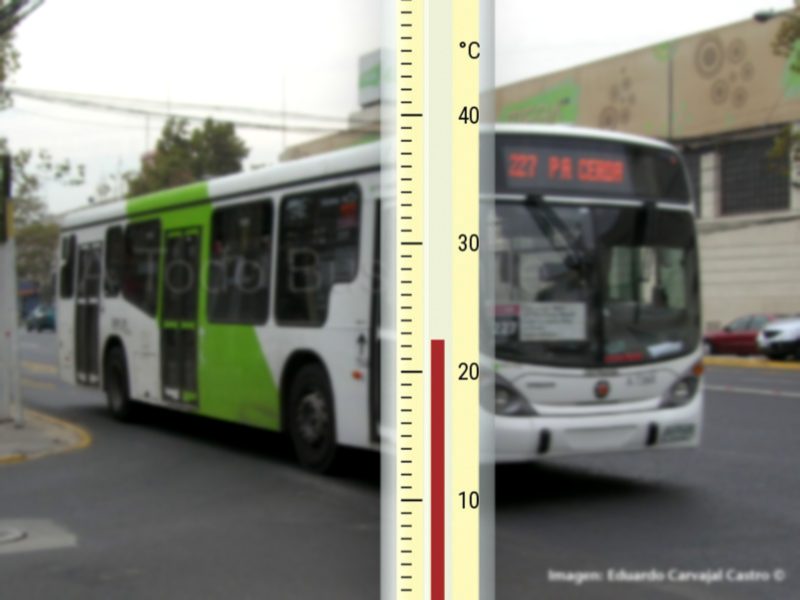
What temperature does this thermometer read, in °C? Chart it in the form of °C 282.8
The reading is °C 22.5
